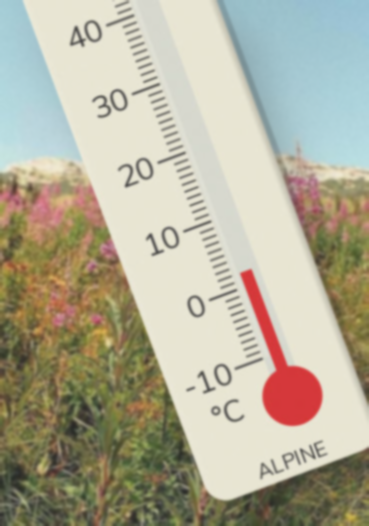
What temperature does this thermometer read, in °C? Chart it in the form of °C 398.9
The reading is °C 2
